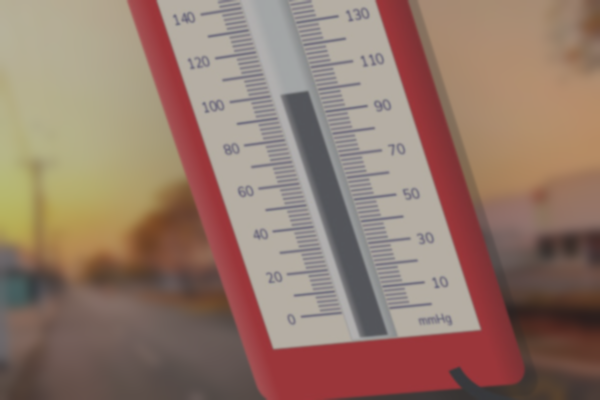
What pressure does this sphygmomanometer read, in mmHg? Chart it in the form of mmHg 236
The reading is mmHg 100
